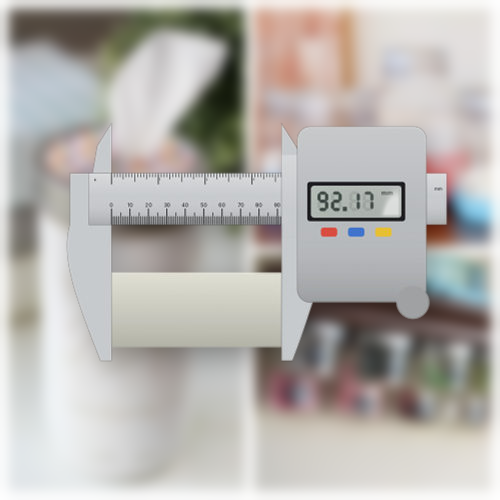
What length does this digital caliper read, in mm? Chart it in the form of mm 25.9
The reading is mm 92.17
